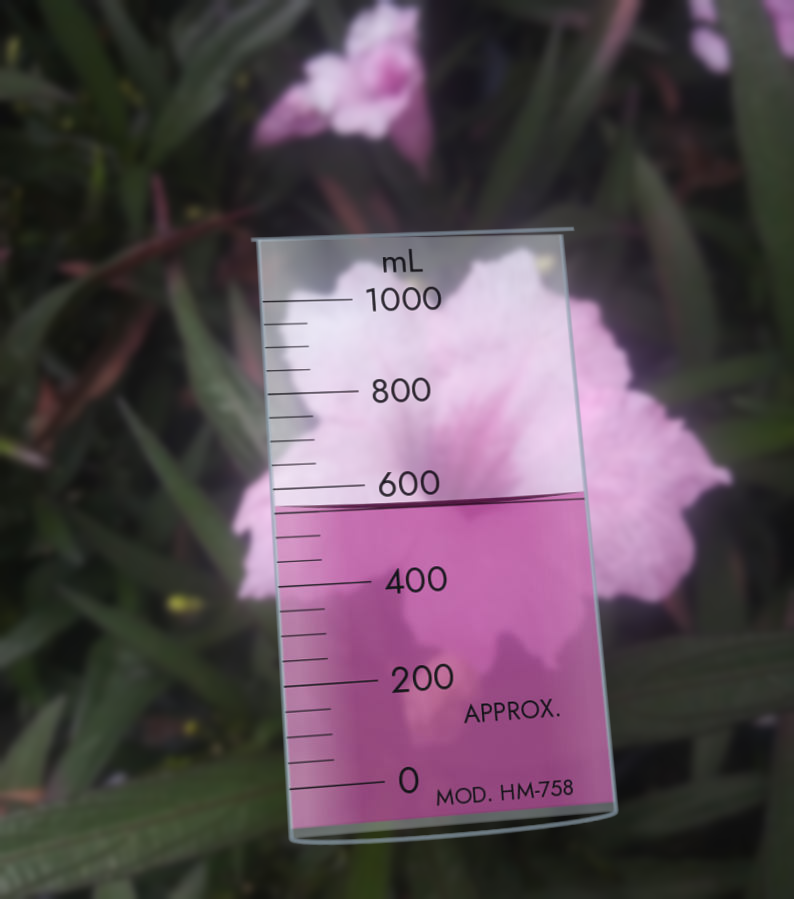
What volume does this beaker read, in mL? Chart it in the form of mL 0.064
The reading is mL 550
